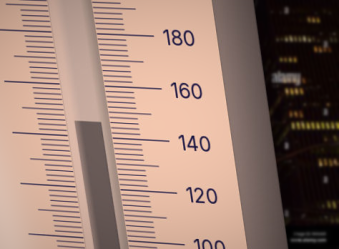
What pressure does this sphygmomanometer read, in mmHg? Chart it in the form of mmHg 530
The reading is mmHg 146
